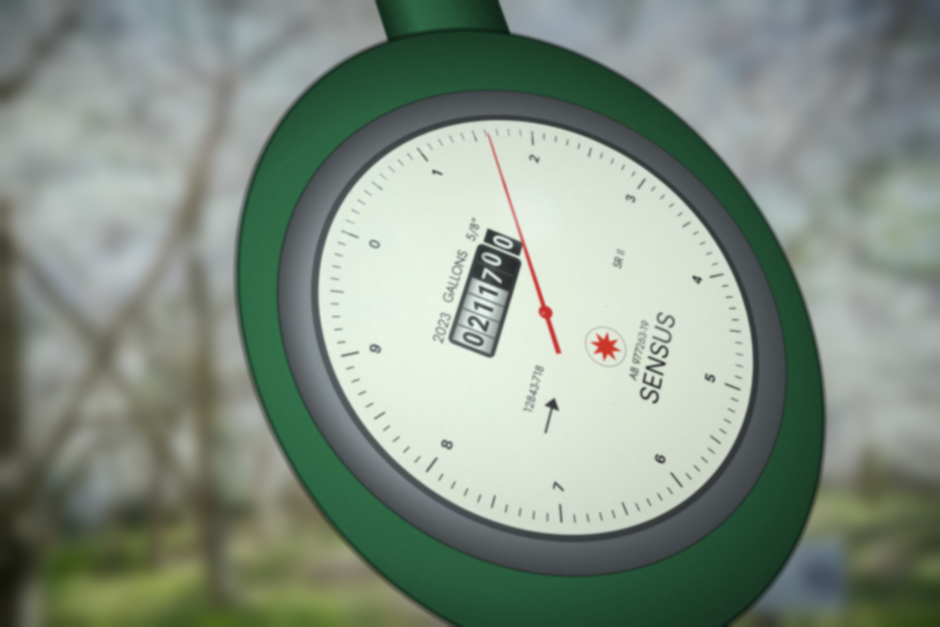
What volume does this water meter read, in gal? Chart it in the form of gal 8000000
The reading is gal 211701.6
